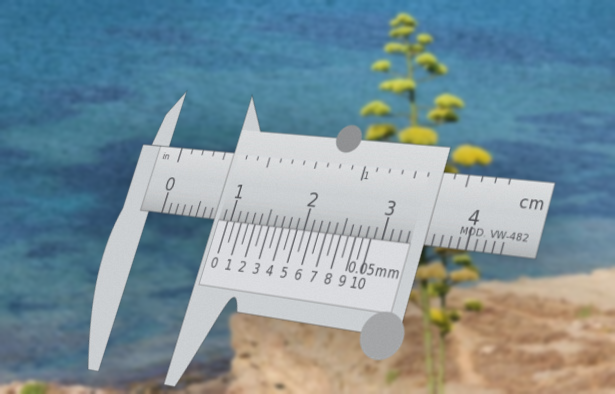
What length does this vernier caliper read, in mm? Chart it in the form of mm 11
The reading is mm 9.6
